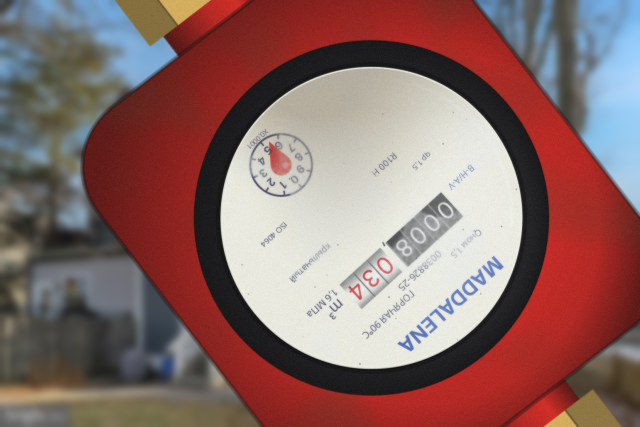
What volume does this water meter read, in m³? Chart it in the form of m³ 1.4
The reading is m³ 8.0345
